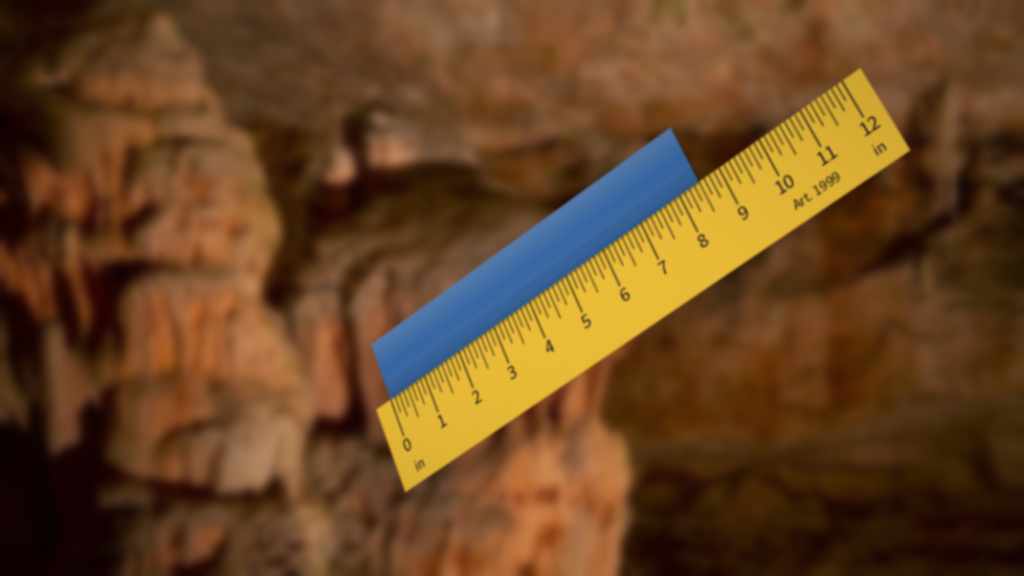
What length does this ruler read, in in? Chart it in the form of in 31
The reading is in 8.5
